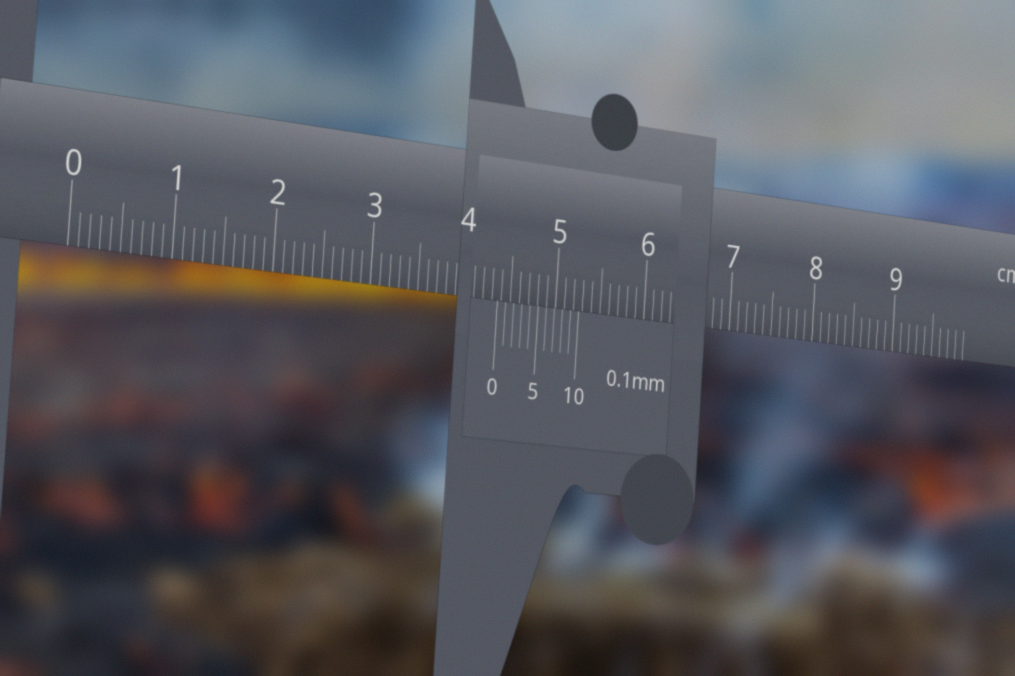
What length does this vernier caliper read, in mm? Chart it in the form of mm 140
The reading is mm 43.6
